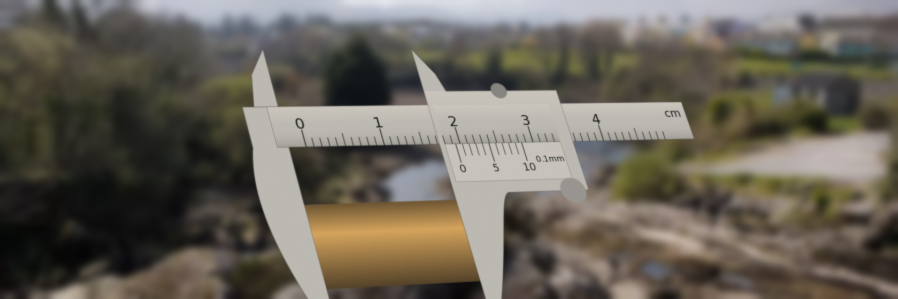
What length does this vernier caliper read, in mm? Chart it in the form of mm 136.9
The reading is mm 19.4
